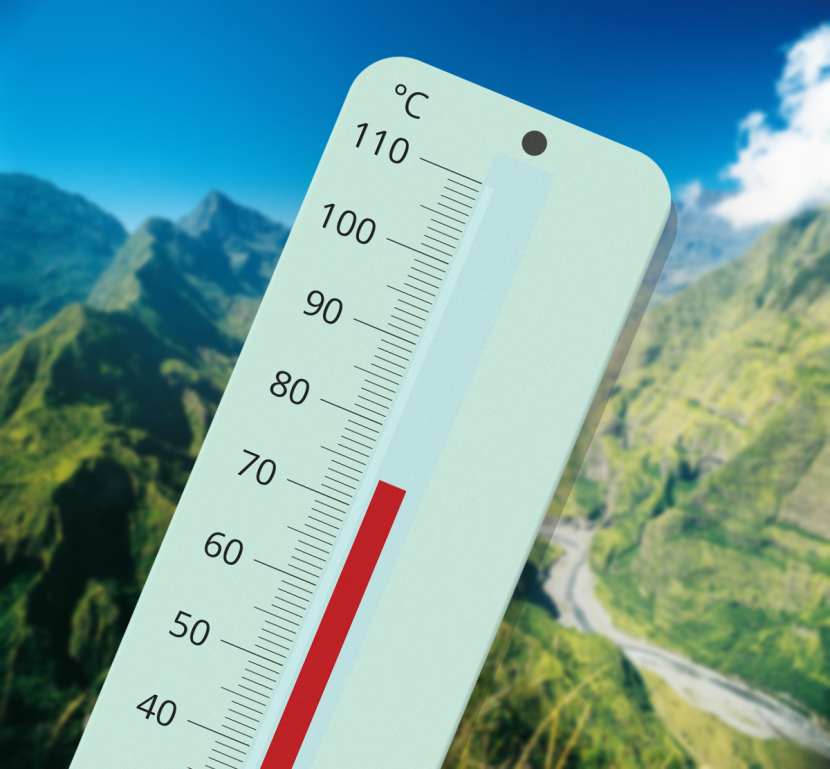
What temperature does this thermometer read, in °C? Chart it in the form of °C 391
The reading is °C 74
